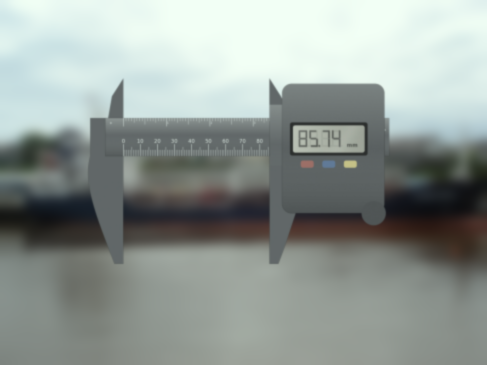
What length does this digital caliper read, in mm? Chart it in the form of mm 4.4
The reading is mm 85.74
